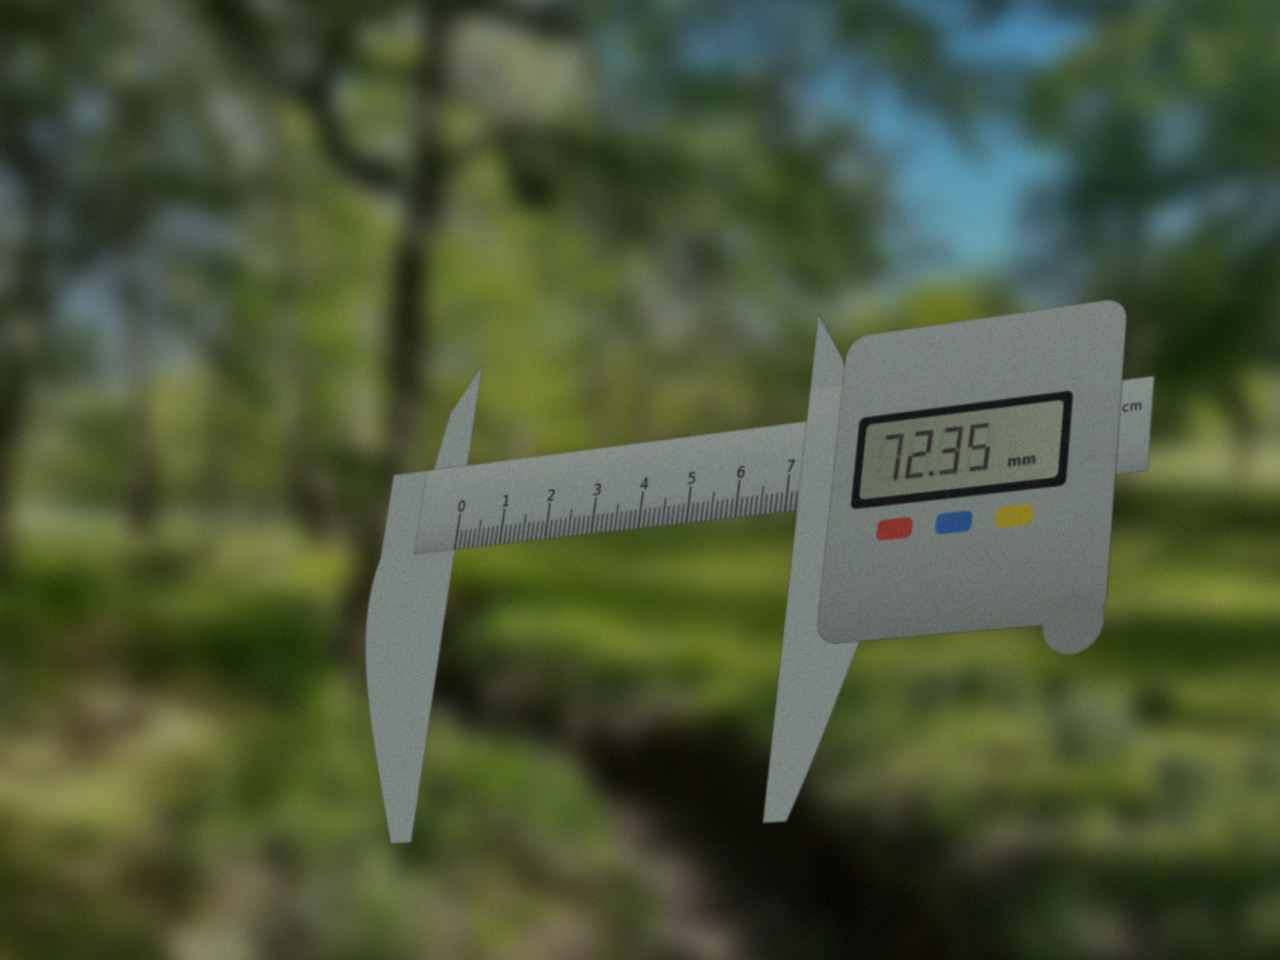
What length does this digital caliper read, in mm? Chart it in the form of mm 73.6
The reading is mm 72.35
